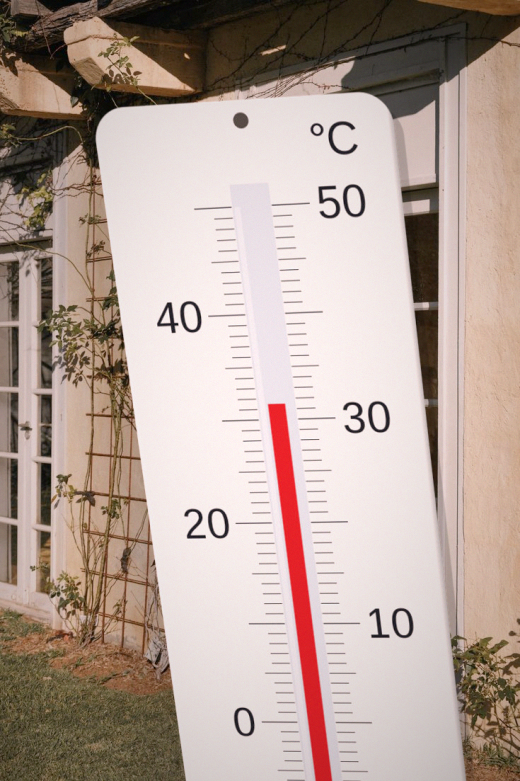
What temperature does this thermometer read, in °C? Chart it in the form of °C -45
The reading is °C 31.5
